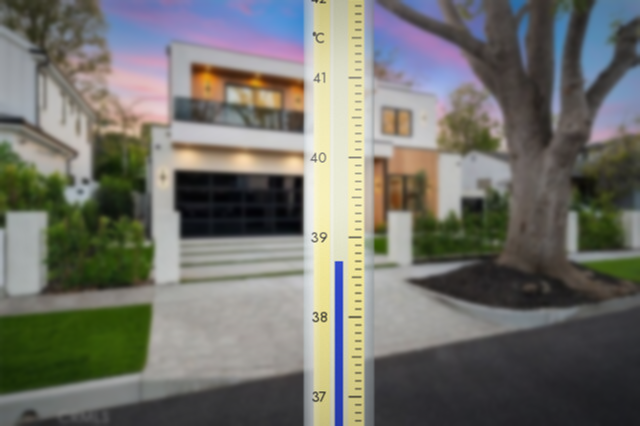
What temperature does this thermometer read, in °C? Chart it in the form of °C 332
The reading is °C 38.7
